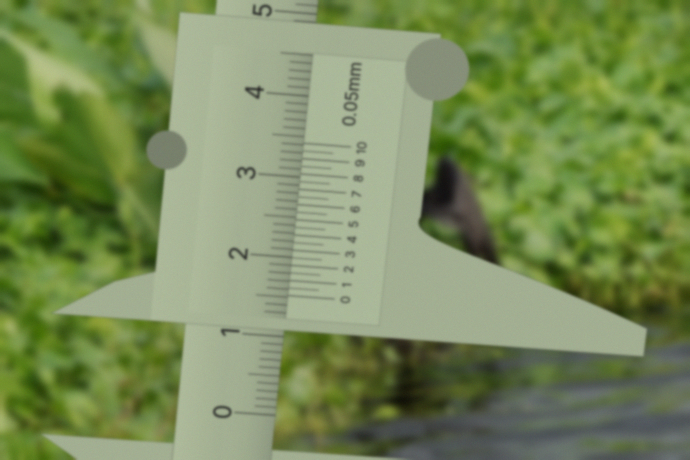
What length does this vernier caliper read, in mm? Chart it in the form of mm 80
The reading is mm 15.2
